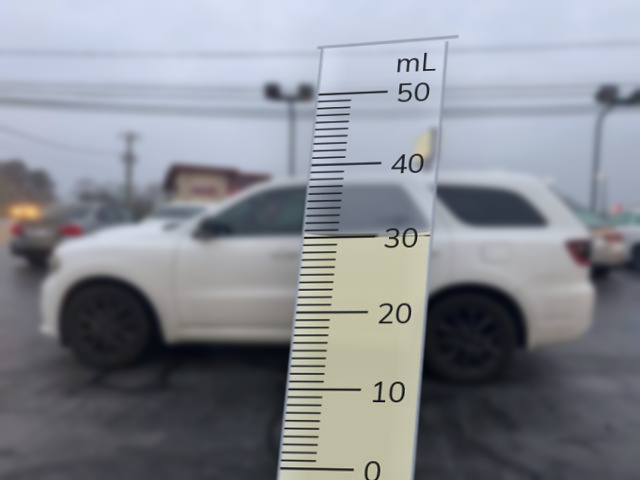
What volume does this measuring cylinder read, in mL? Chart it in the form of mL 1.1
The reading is mL 30
